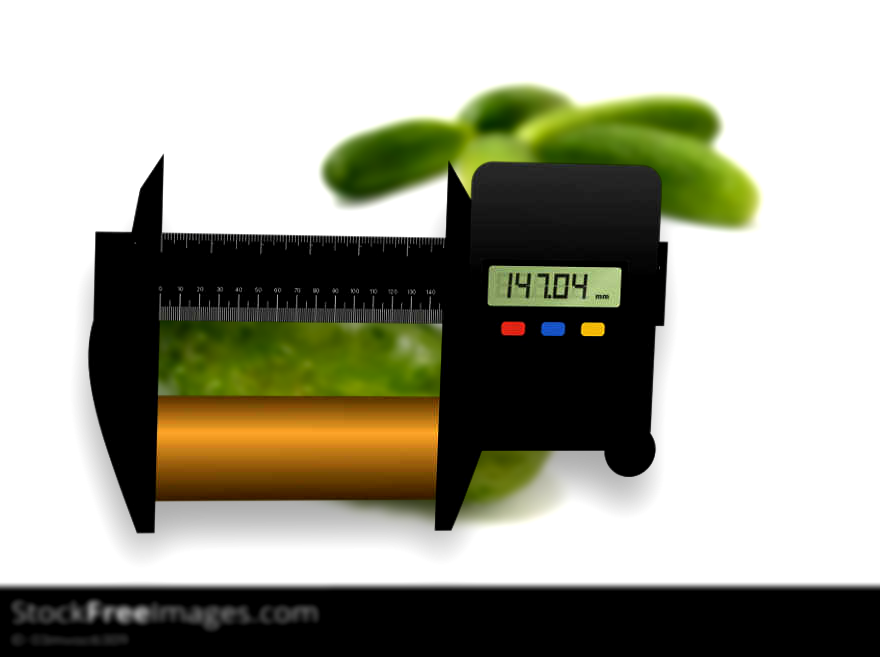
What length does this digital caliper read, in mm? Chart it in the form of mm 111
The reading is mm 147.04
